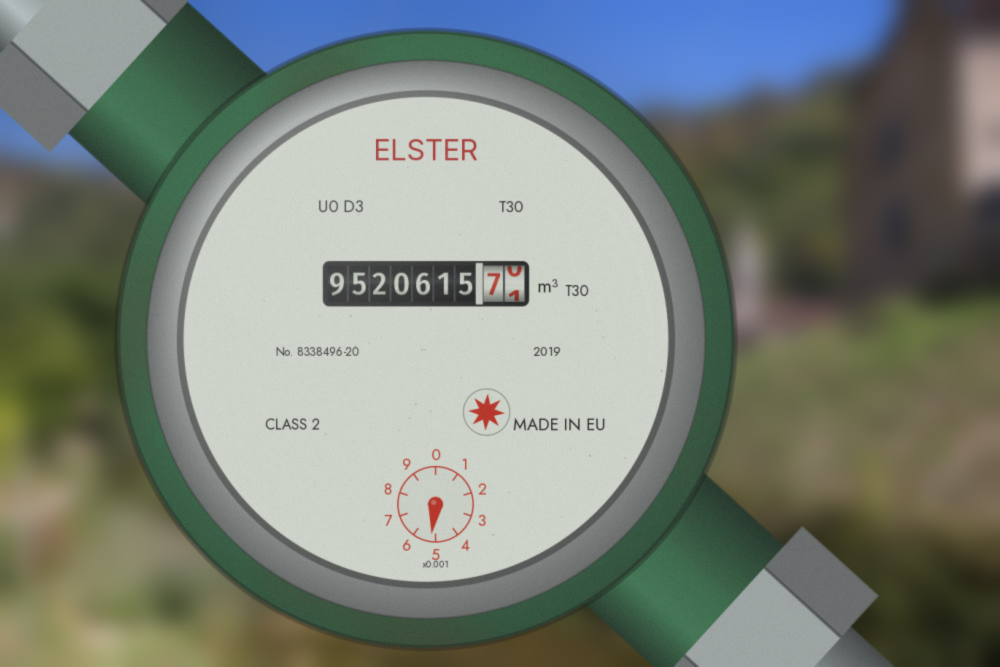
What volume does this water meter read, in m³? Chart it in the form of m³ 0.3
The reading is m³ 9520615.705
